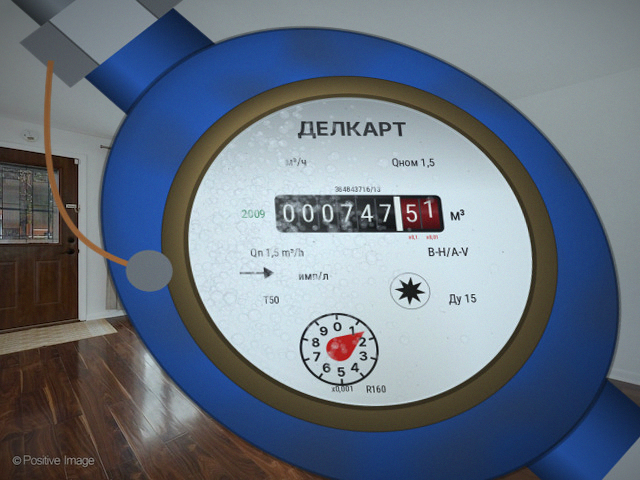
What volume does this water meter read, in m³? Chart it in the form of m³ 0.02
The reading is m³ 747.511
